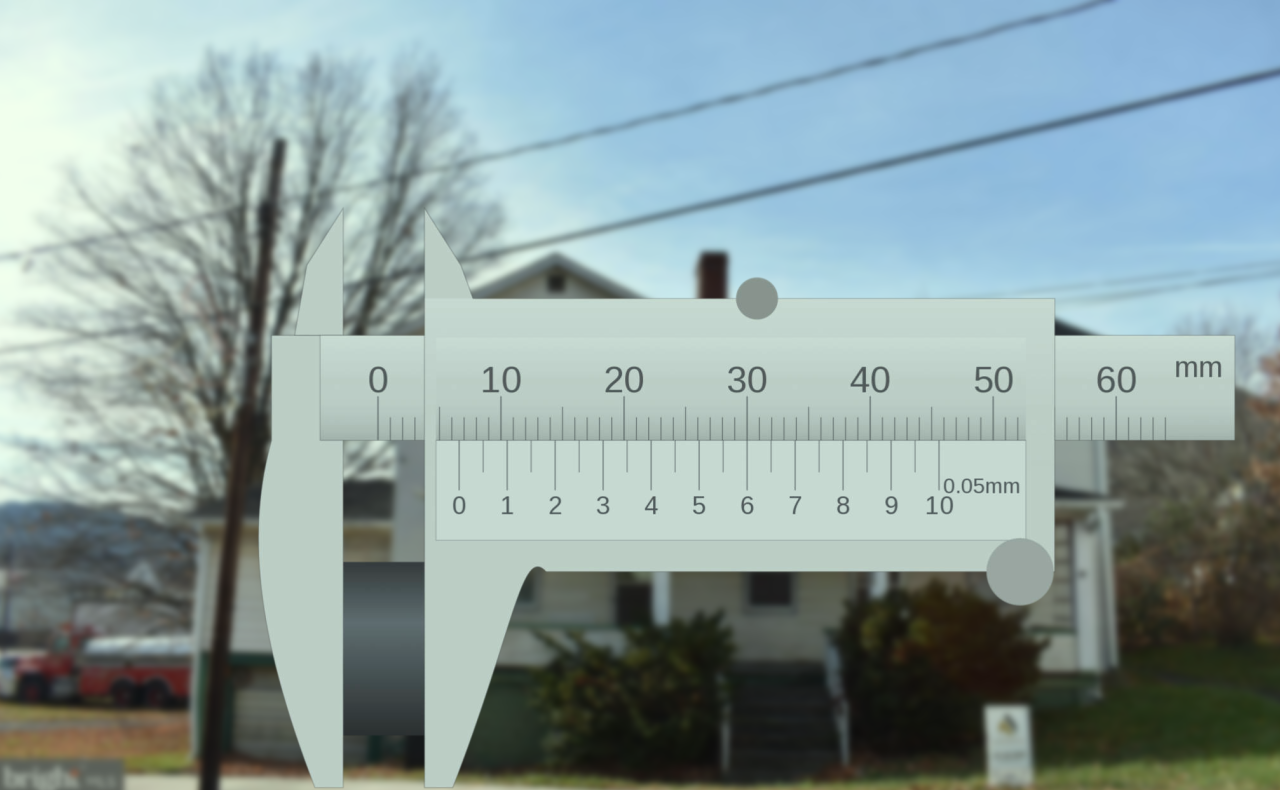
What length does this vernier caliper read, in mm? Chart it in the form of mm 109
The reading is mm 6.6
